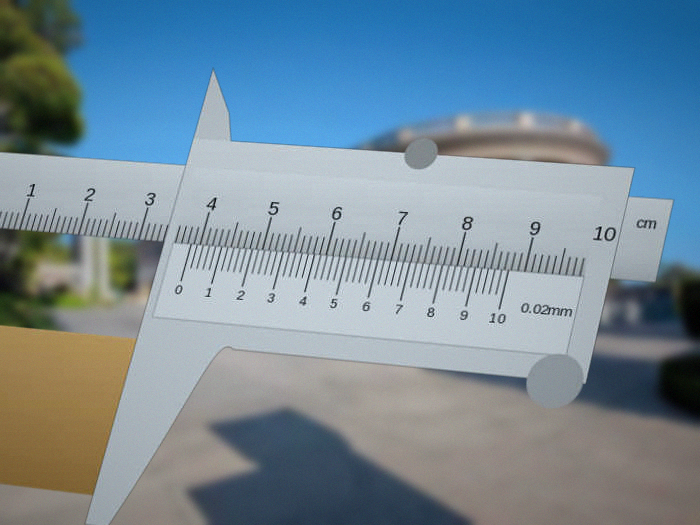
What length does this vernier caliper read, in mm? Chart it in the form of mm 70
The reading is mm 38.6
